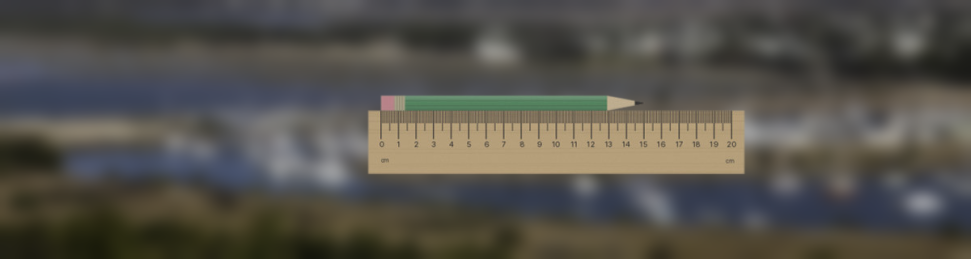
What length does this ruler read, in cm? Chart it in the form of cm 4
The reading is cm 15
